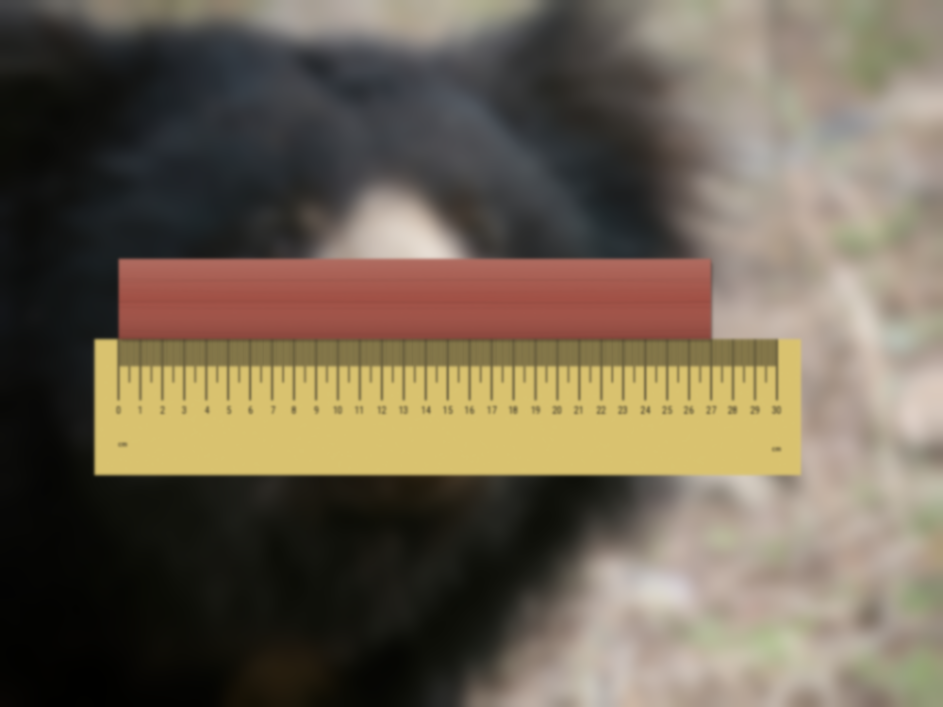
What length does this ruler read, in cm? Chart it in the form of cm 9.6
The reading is cm 27
